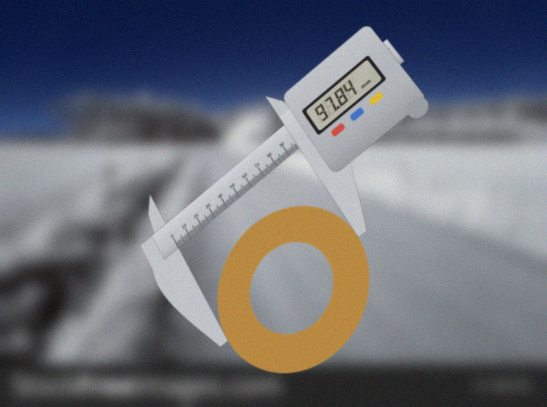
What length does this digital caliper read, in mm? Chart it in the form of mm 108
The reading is mm 97.84
